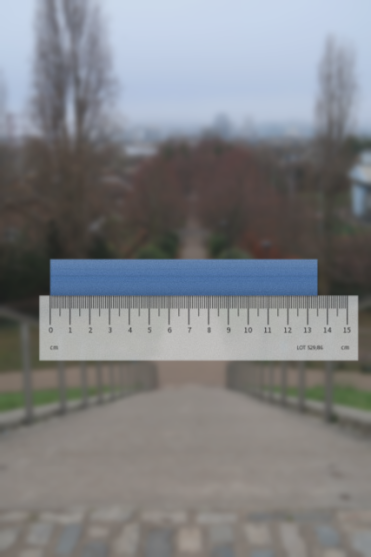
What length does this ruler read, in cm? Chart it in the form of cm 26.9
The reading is cm 13.5
